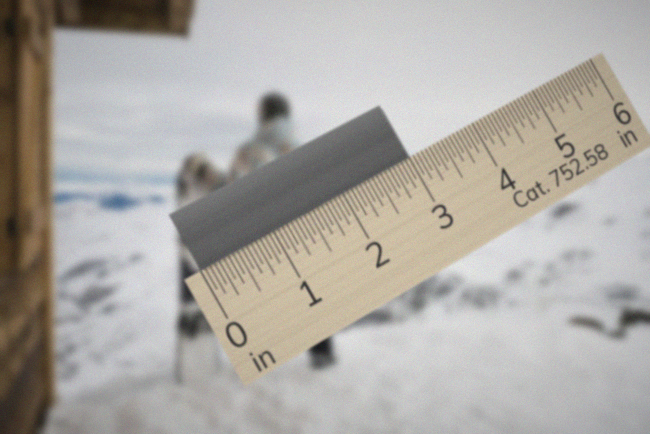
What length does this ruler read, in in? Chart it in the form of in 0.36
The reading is in 3
